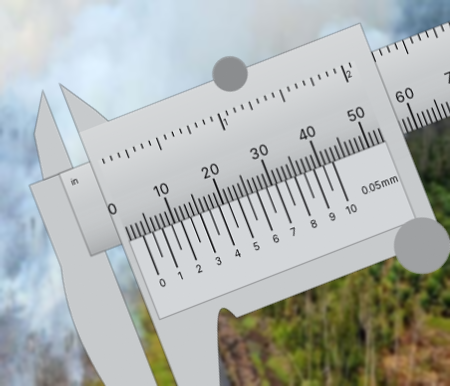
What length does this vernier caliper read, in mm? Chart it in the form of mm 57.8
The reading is mm 3.5
